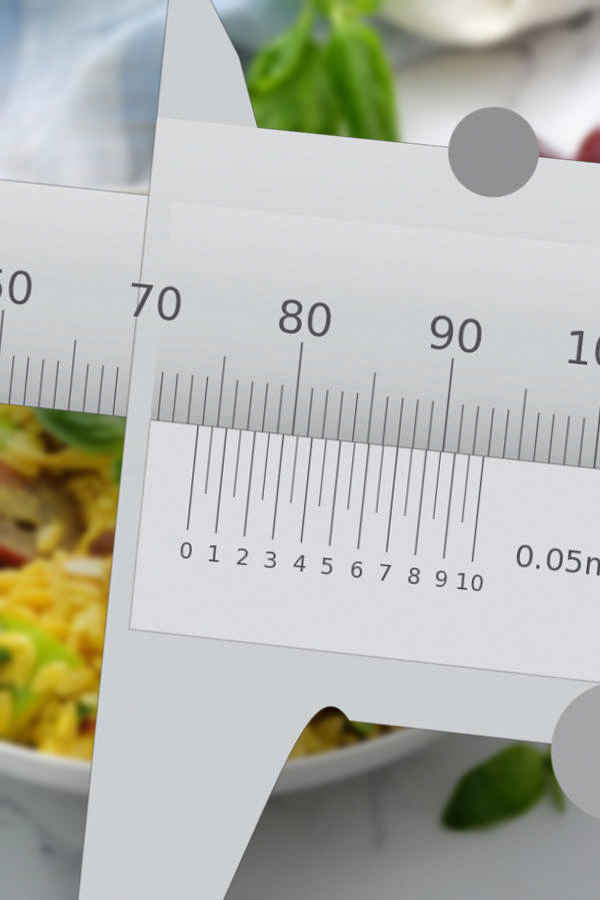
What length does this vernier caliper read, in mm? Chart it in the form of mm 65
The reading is mm 73.7
